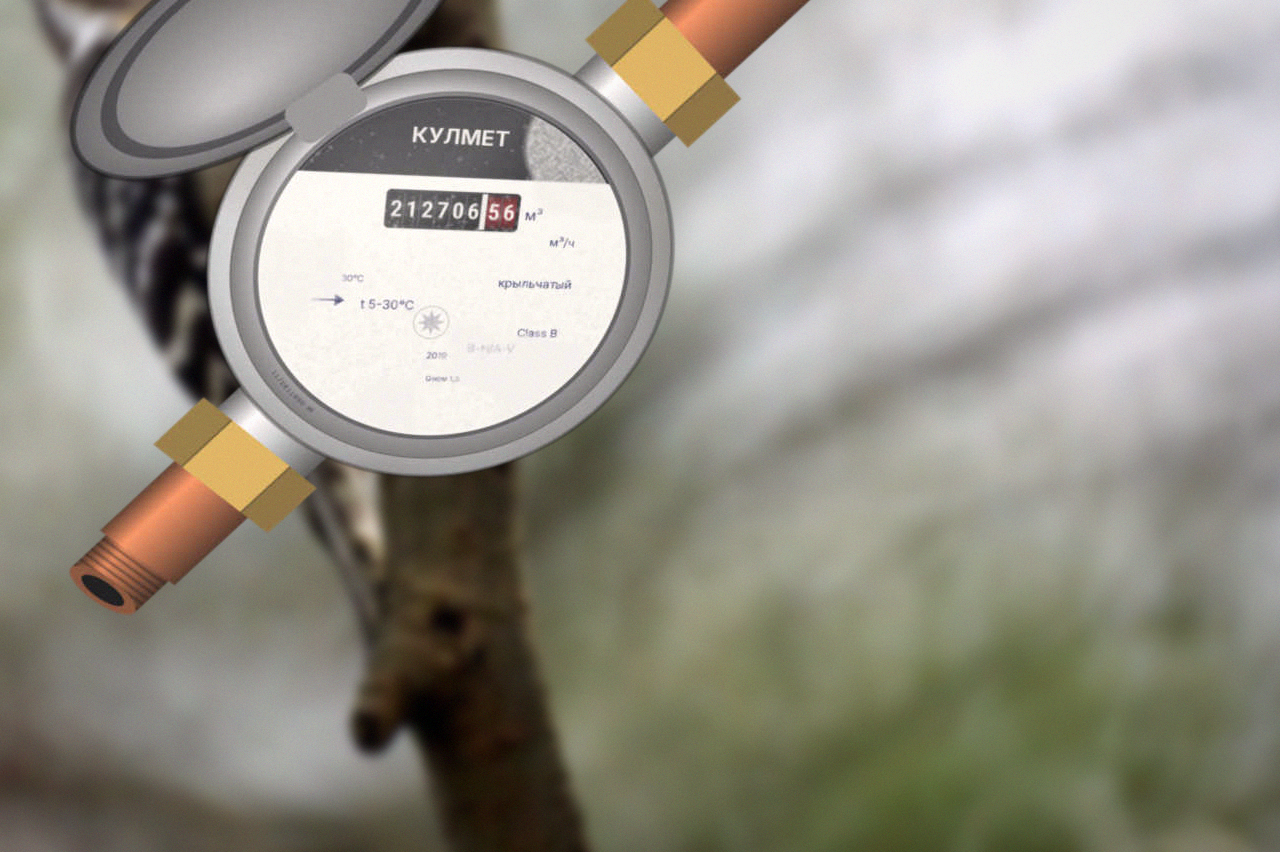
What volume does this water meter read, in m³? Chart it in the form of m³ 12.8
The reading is m³ 212706.56
